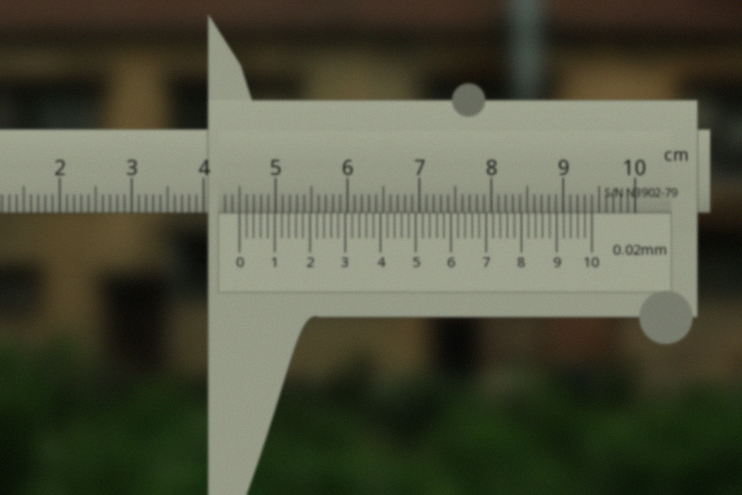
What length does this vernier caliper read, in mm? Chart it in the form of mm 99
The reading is mm 45.0
